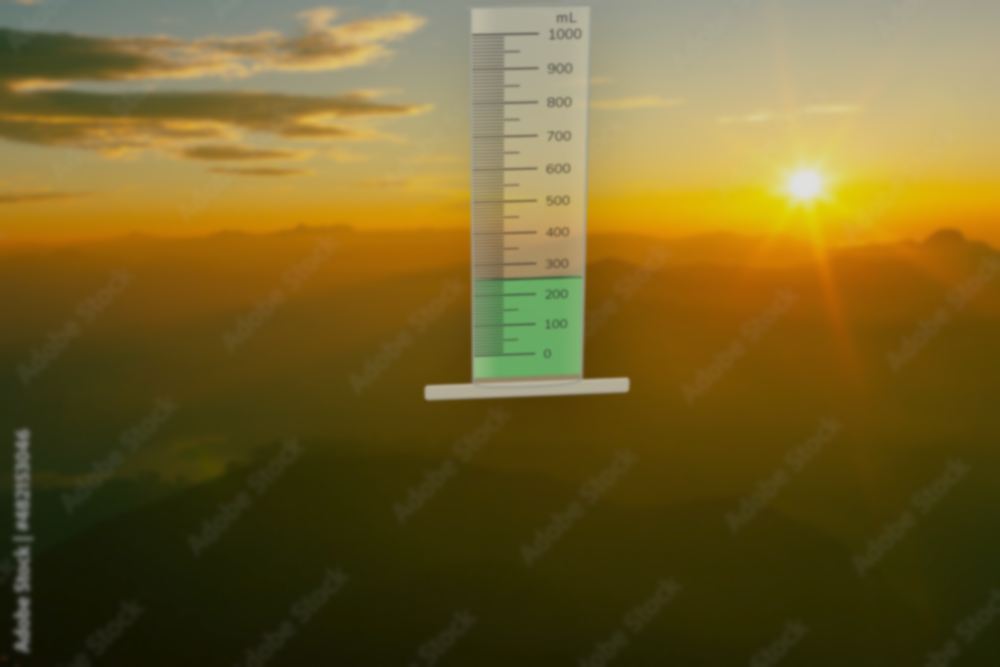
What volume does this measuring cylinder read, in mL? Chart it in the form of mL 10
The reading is mL 250
